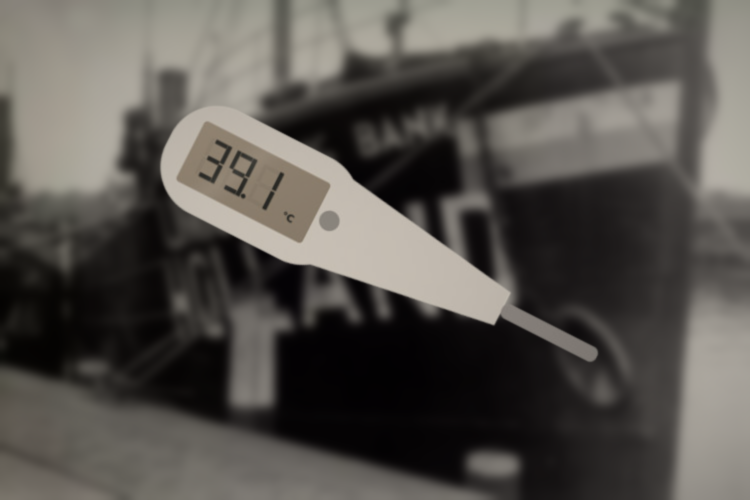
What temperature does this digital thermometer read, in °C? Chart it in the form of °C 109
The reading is °C 39.1
